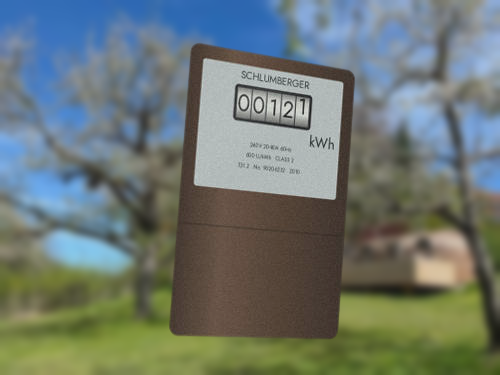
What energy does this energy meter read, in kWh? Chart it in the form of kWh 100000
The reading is kWh 121
